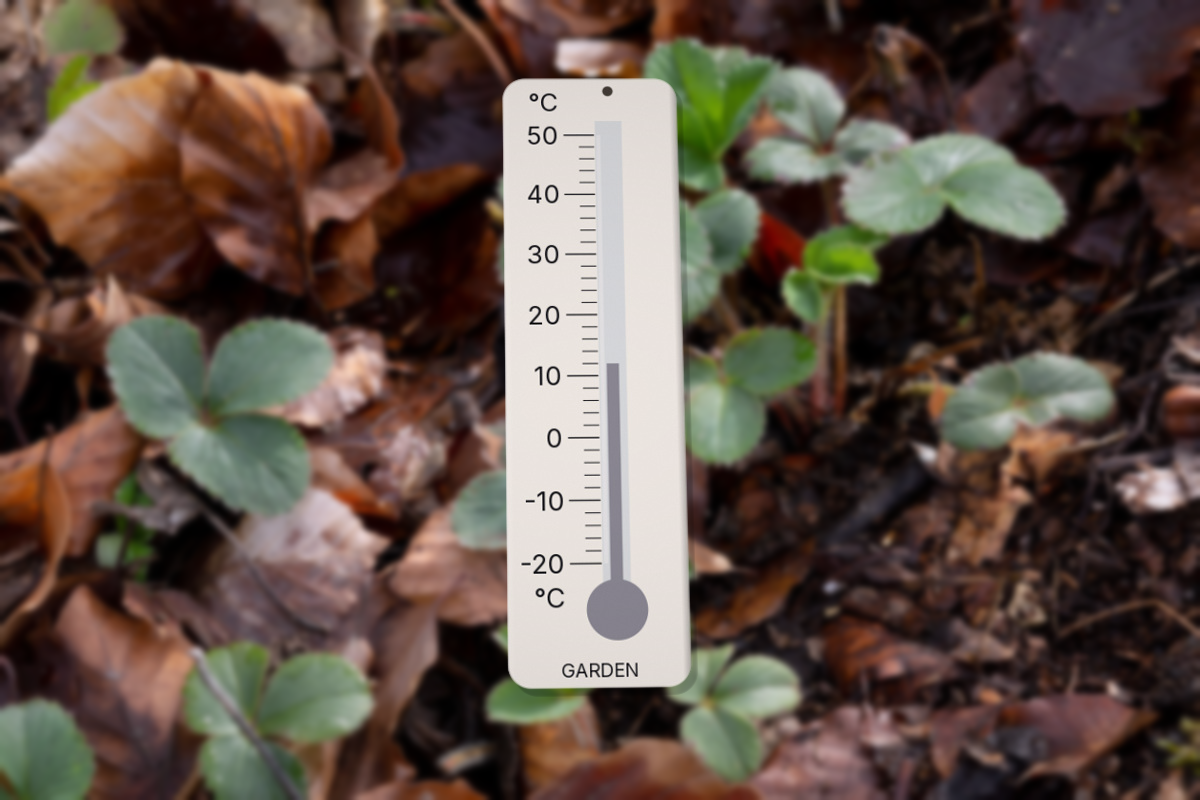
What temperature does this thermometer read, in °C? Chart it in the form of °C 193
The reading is °C 12
